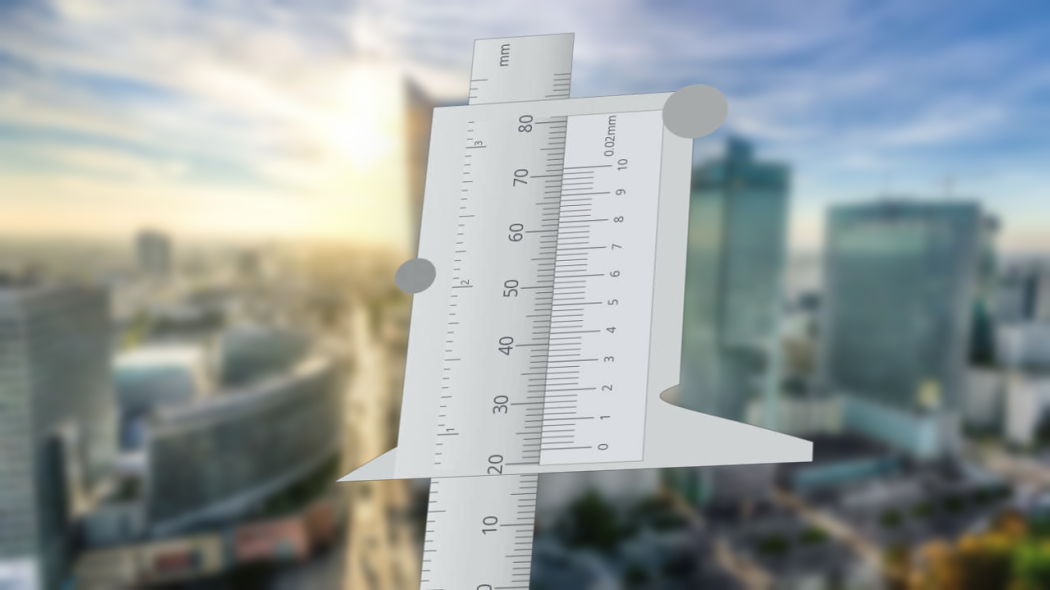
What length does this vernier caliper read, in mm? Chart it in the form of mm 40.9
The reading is mm 22.2
